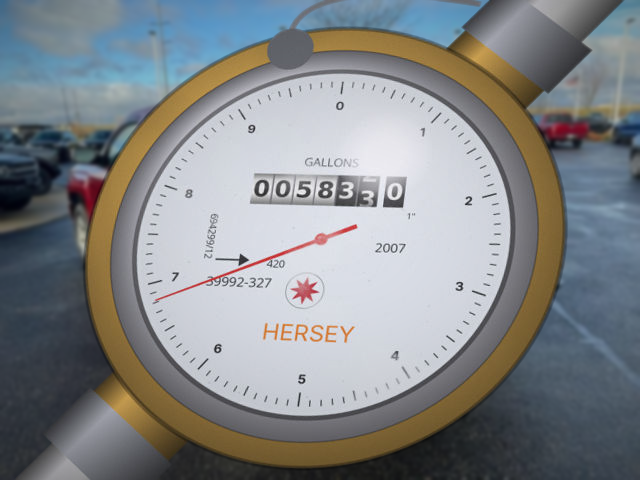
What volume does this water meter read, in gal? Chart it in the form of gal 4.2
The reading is gal 58326.8
